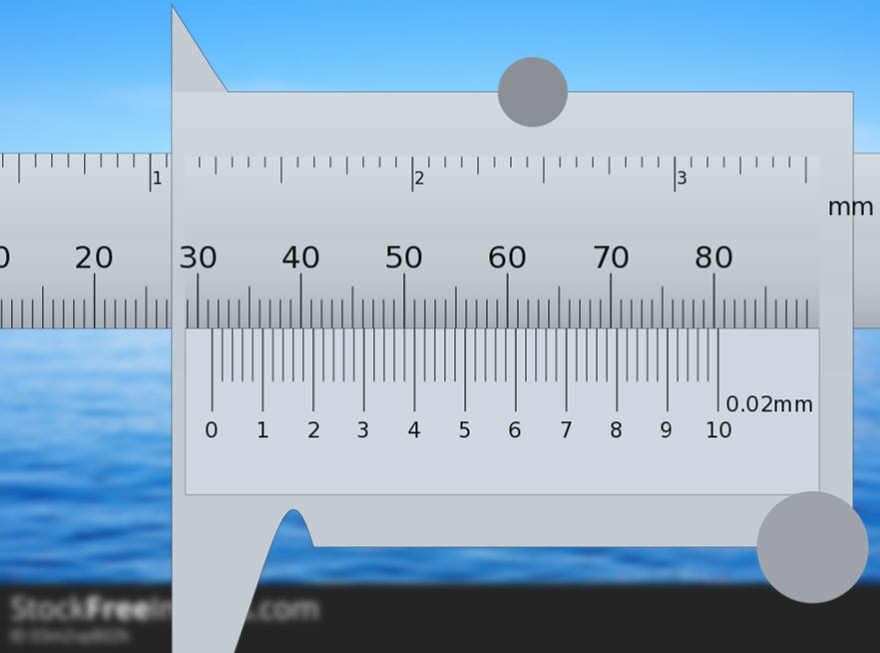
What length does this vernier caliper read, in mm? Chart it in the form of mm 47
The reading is mm 31.4
